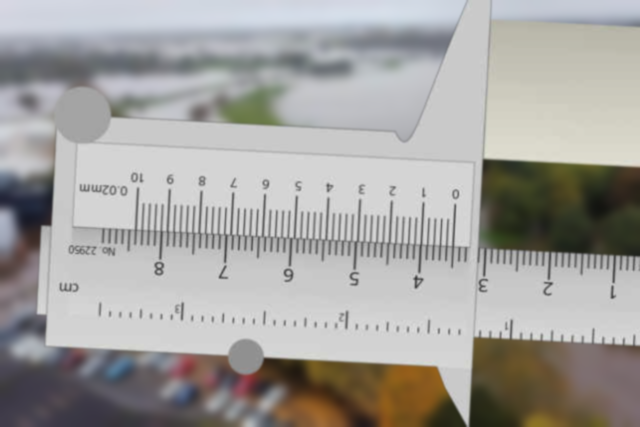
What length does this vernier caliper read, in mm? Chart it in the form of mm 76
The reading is mm 35.0
